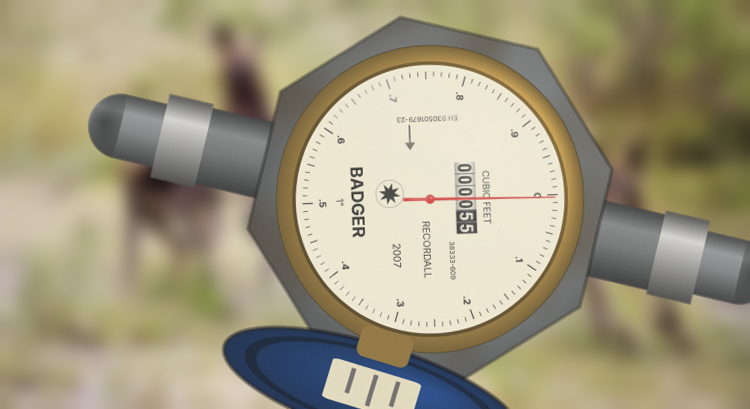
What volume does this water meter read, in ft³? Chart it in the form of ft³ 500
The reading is ft³ 55.00
